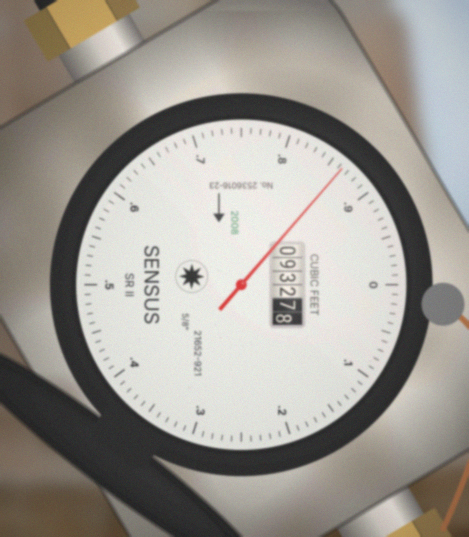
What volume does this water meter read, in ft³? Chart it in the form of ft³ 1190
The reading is ft³ 93277.86
